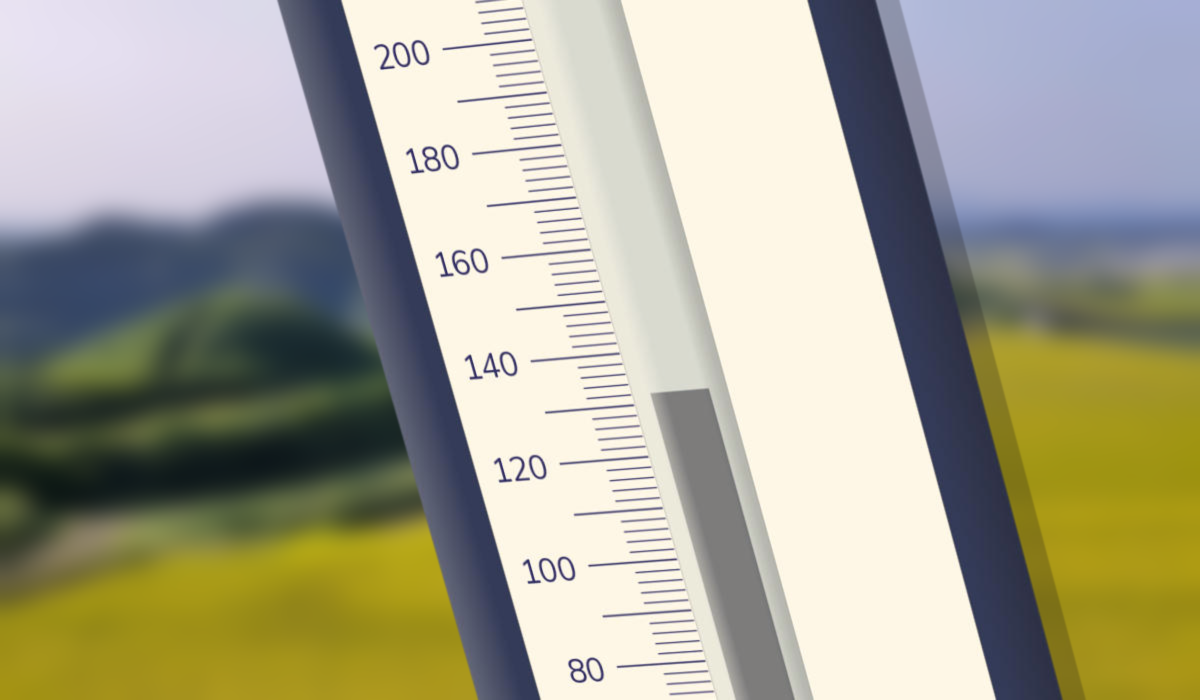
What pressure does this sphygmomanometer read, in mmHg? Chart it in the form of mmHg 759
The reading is mmHg 132
